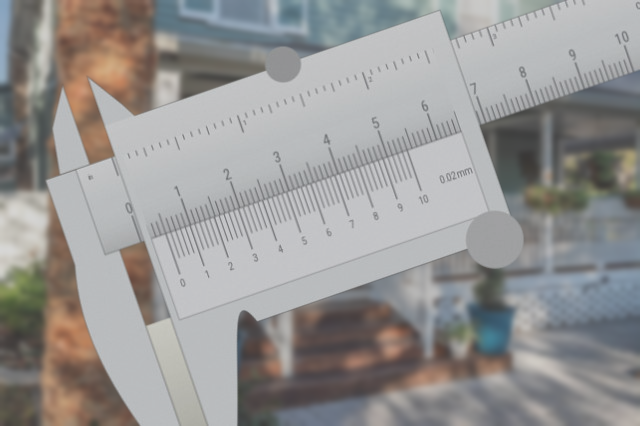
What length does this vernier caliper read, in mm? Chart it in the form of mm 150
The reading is mm 5.0
